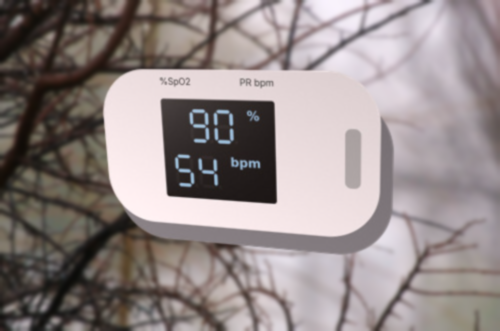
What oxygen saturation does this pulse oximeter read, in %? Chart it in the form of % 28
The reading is % 90
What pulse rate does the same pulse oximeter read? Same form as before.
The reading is bpm 54
